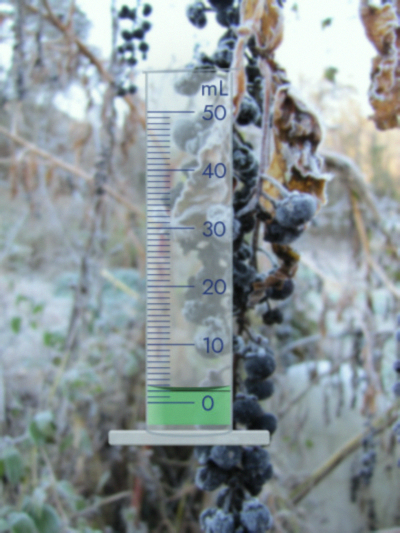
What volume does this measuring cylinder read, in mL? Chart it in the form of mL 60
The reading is mL 2
